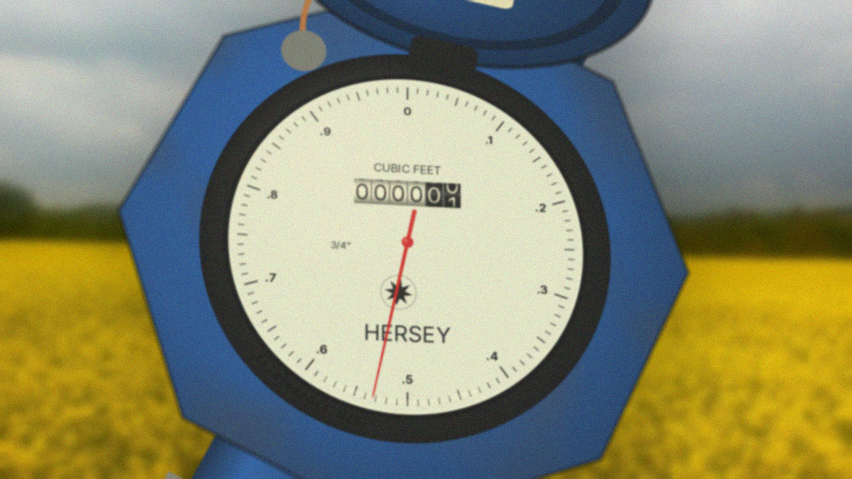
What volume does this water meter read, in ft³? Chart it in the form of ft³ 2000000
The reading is ft³ 0.53
